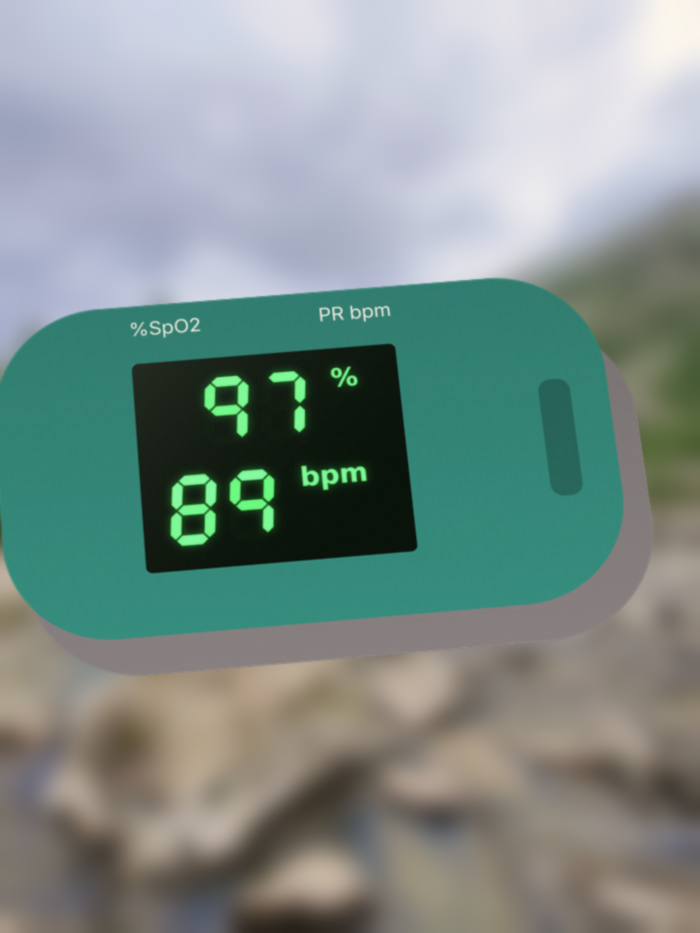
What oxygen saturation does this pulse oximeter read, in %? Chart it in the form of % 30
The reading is % 97
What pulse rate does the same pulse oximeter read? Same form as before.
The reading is bpm 89
